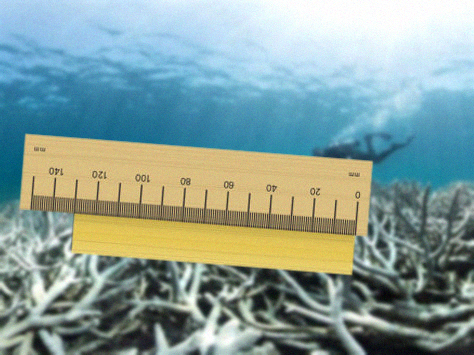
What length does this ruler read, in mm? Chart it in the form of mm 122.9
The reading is mm 130
